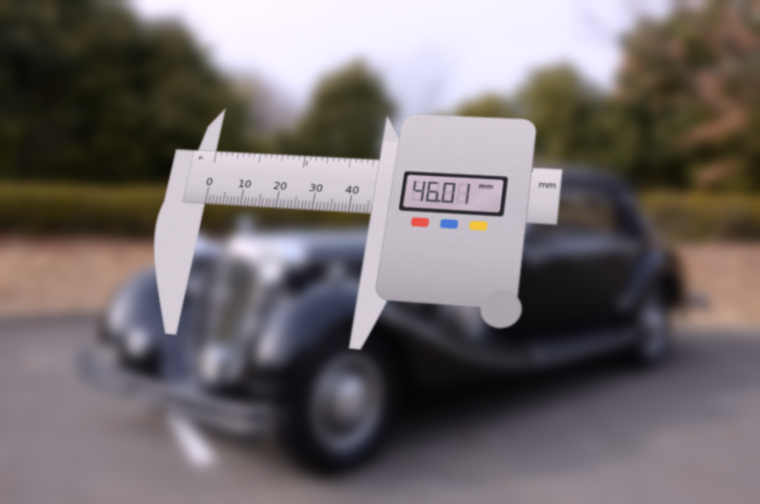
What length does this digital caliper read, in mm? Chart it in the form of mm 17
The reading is mm 46.01
